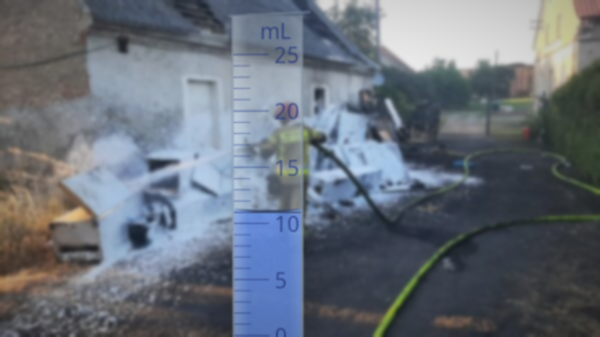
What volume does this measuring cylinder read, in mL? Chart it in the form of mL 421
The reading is mL 11
